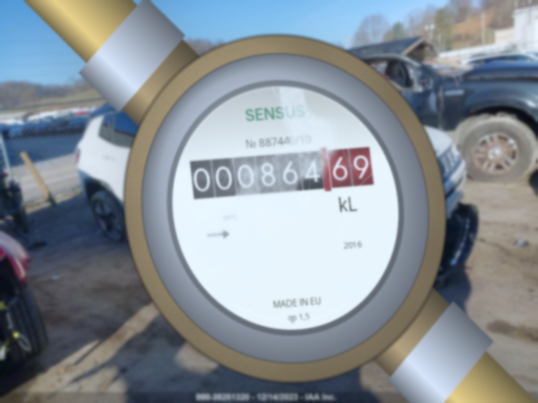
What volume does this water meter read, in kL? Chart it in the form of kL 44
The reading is kL 864.69
